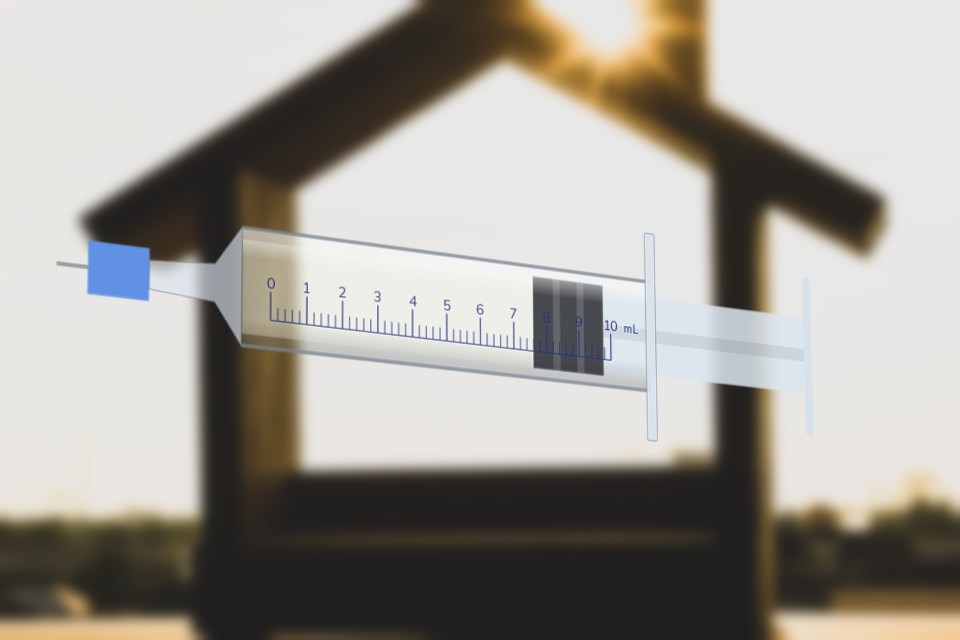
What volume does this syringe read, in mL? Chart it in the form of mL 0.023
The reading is mL 7.6
